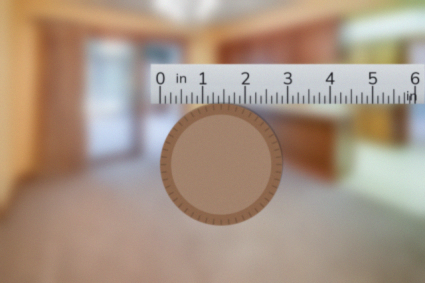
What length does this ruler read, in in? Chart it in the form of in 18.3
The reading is in 2.875
